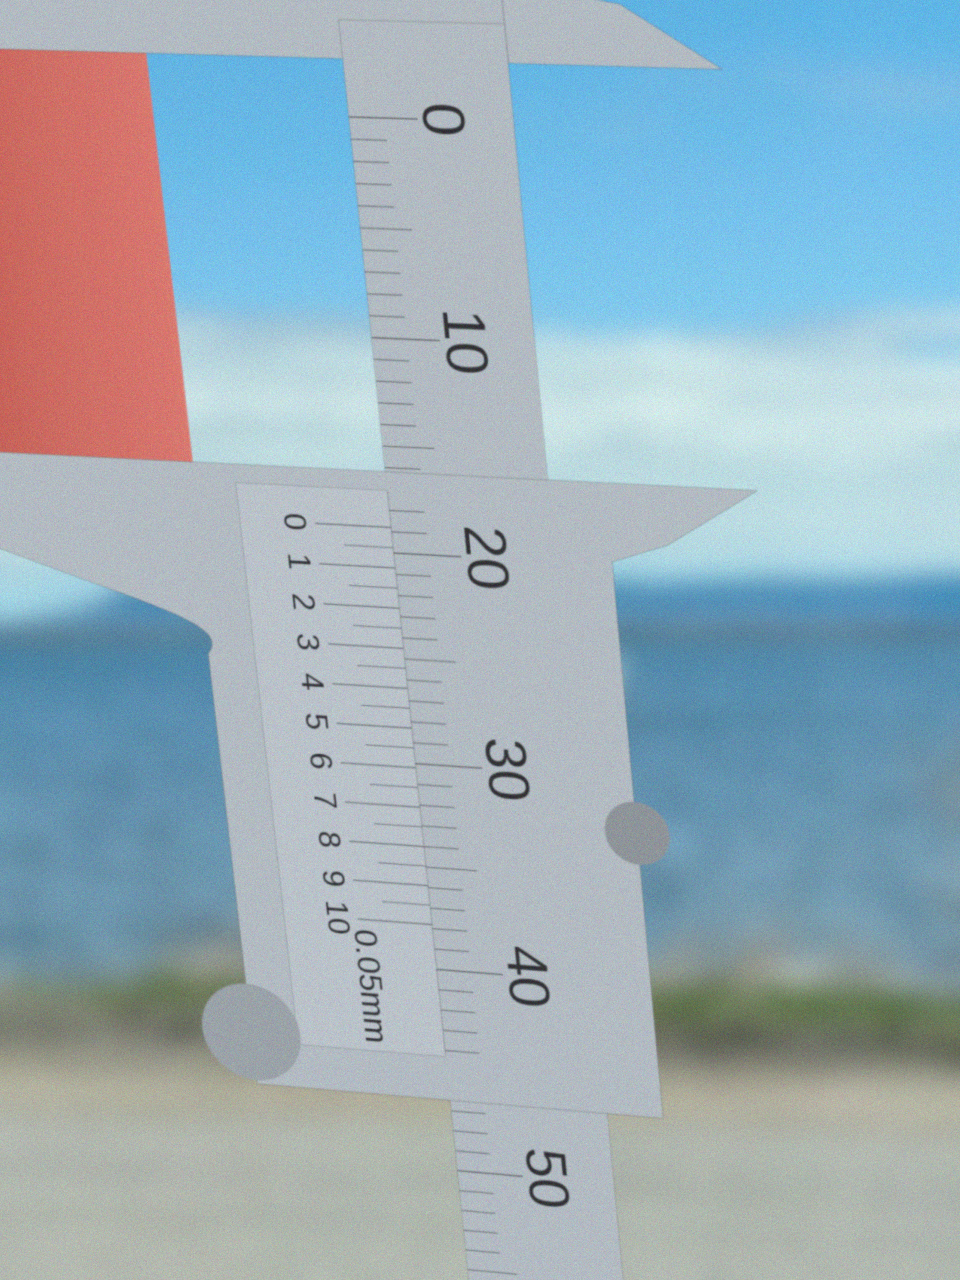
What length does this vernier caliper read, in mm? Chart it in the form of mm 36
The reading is mm 18.8
